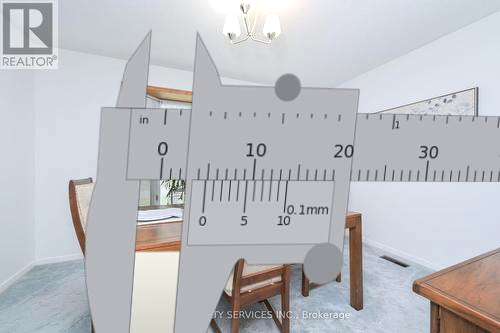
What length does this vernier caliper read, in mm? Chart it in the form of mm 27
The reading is mm 4.8
